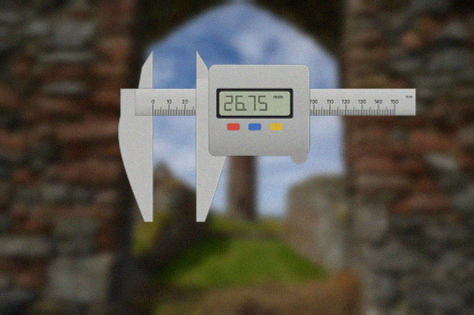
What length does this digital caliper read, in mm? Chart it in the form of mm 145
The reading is mm 26.75
